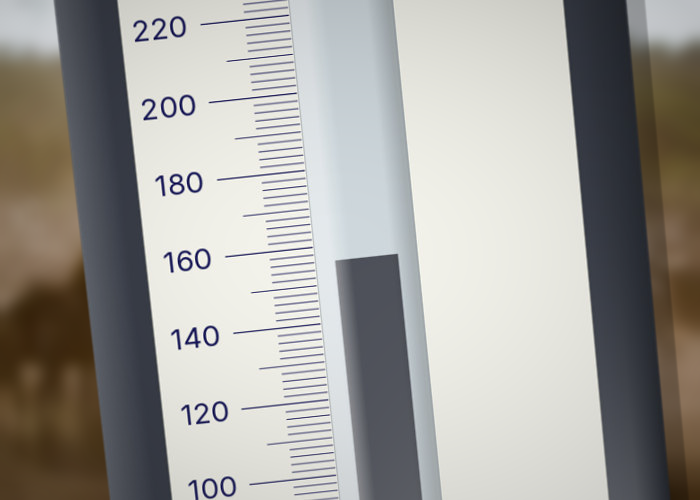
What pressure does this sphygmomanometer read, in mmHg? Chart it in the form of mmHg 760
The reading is mmHg 156
